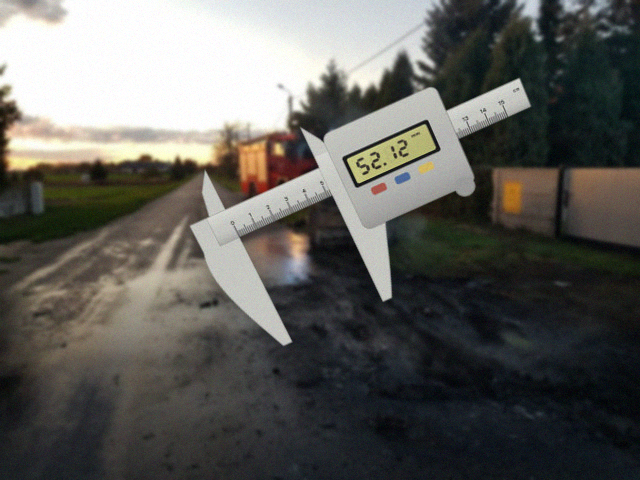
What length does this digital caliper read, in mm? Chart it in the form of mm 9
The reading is mm 52.12
